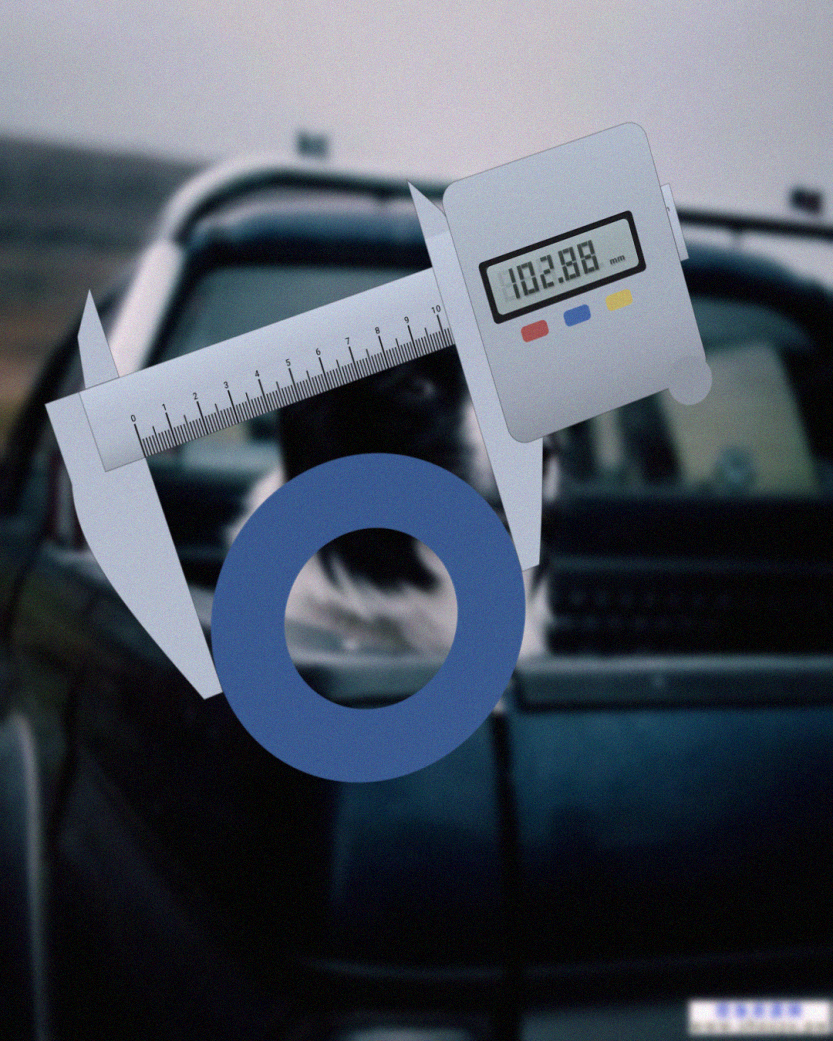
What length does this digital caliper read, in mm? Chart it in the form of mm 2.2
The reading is mm 102.88
